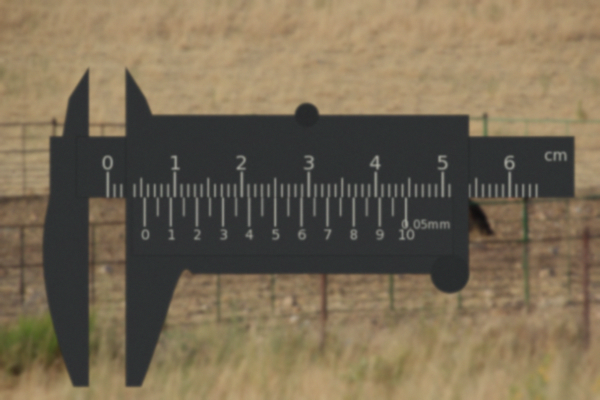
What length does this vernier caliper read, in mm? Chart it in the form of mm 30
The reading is mm 5.5
